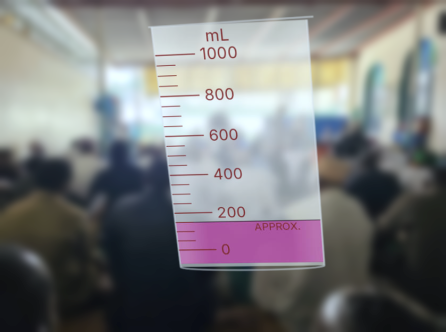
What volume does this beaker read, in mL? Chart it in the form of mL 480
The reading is mL 150
